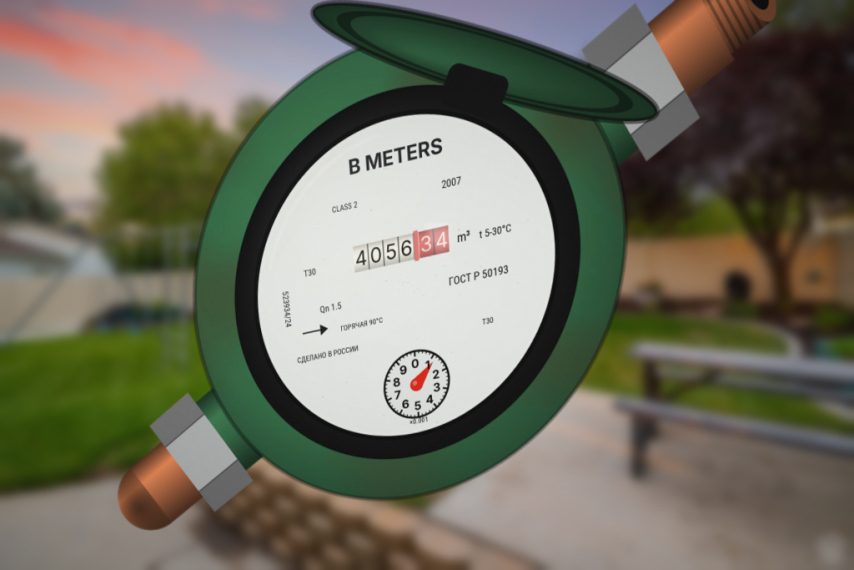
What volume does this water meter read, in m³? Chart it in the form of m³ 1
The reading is m³ 4056.341
